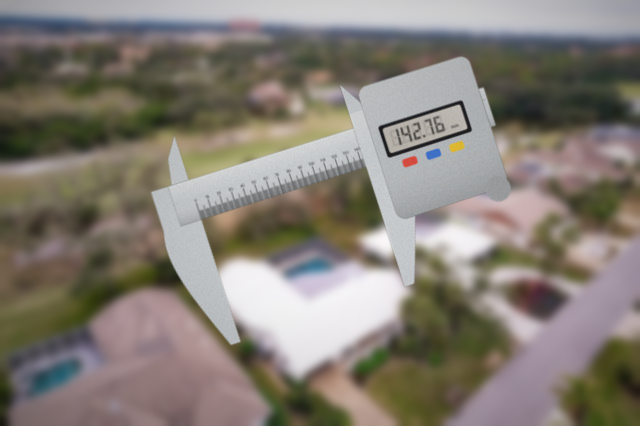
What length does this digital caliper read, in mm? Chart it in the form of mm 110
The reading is mm 142.76
